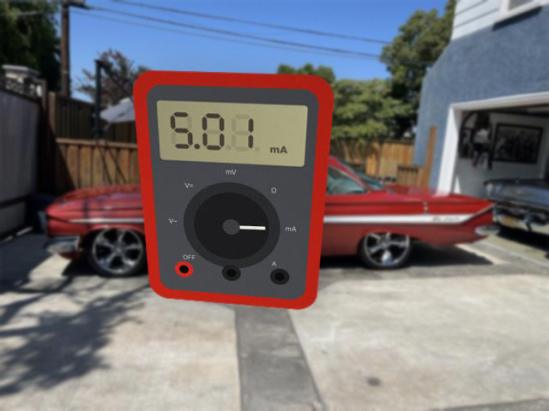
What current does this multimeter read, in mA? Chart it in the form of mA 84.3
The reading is mA 5.01
